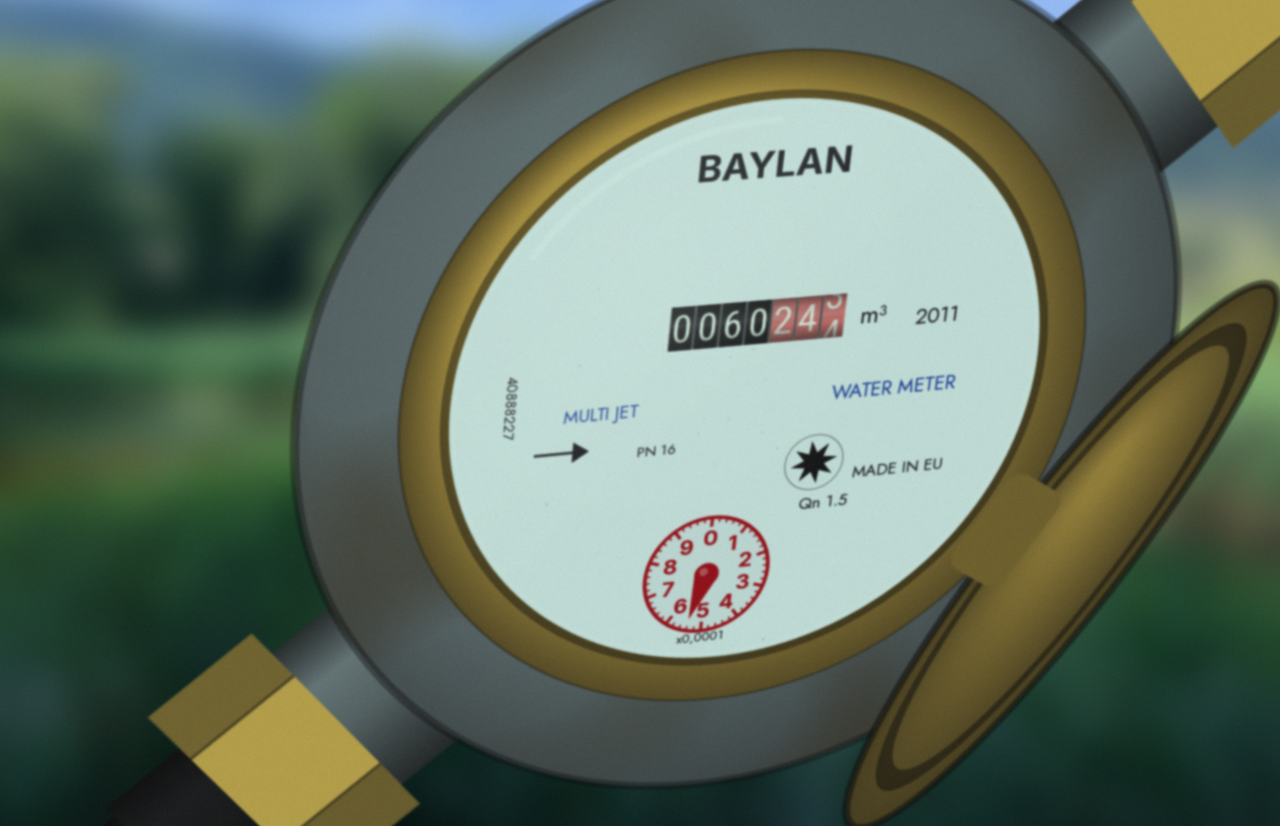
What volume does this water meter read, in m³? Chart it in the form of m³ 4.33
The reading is m³ 60.2435
